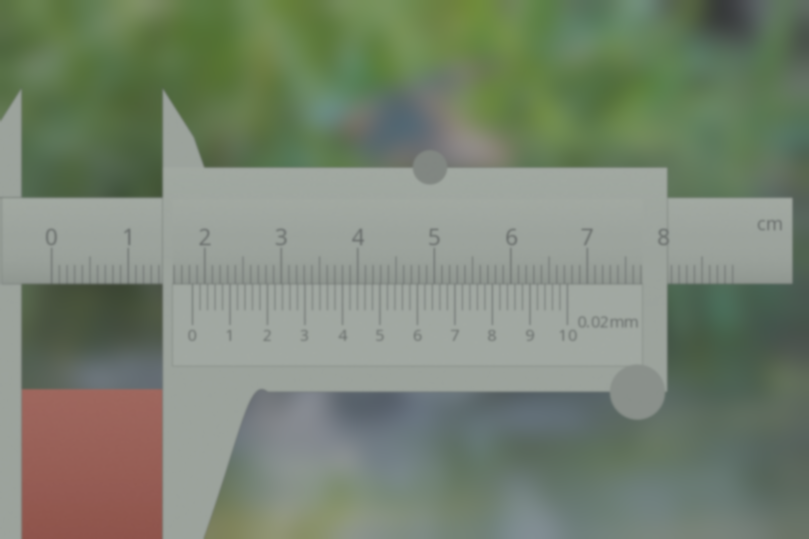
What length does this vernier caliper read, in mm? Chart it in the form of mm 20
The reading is mm 18.4
